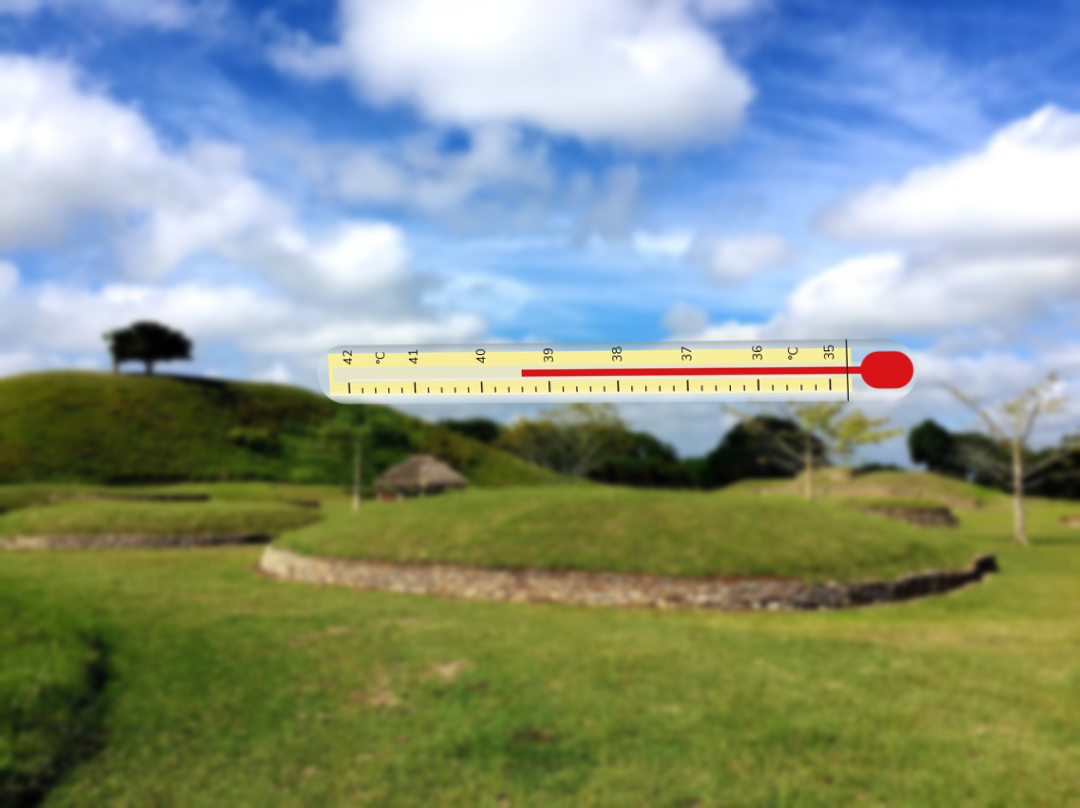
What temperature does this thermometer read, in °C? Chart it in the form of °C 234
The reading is °C 39.4
